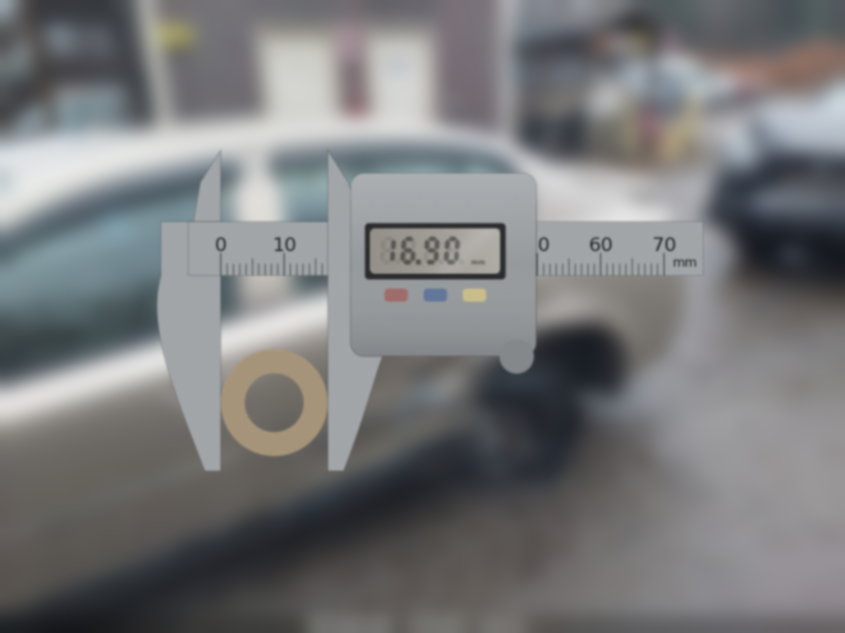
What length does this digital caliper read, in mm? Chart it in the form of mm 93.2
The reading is mm 16.90
